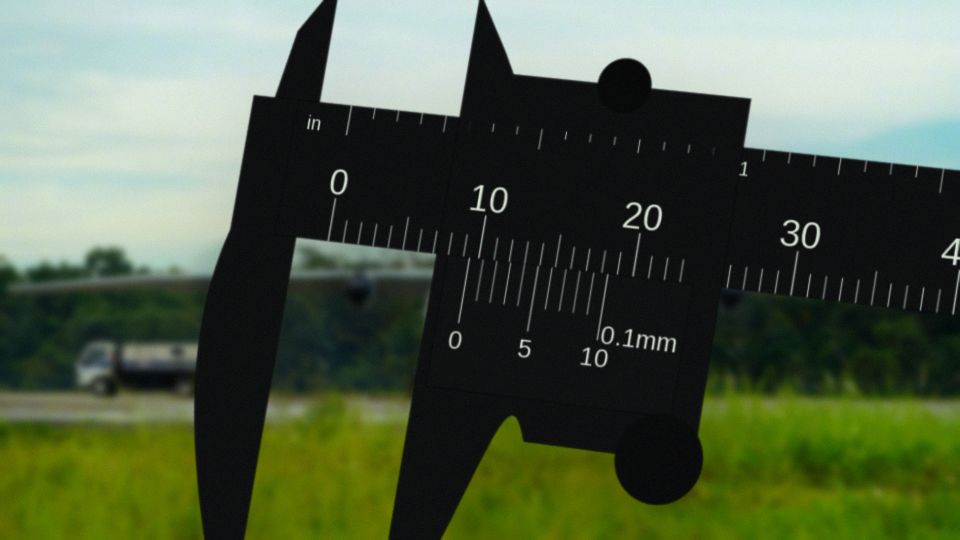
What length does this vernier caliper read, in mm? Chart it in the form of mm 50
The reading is mm 9.4
